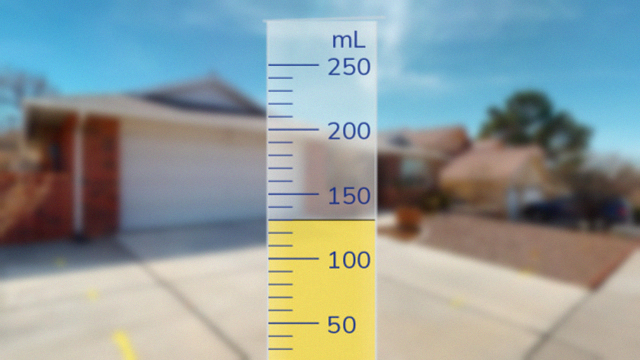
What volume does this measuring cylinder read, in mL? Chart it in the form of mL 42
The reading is mL 130
